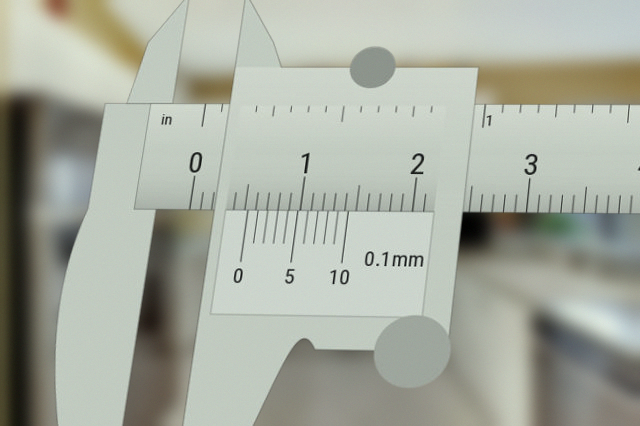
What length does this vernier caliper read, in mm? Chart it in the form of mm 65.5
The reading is mm 5.3
